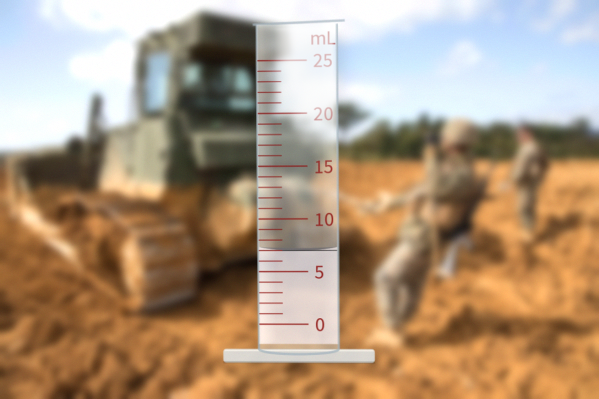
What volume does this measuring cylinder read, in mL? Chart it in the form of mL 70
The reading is mL 7
